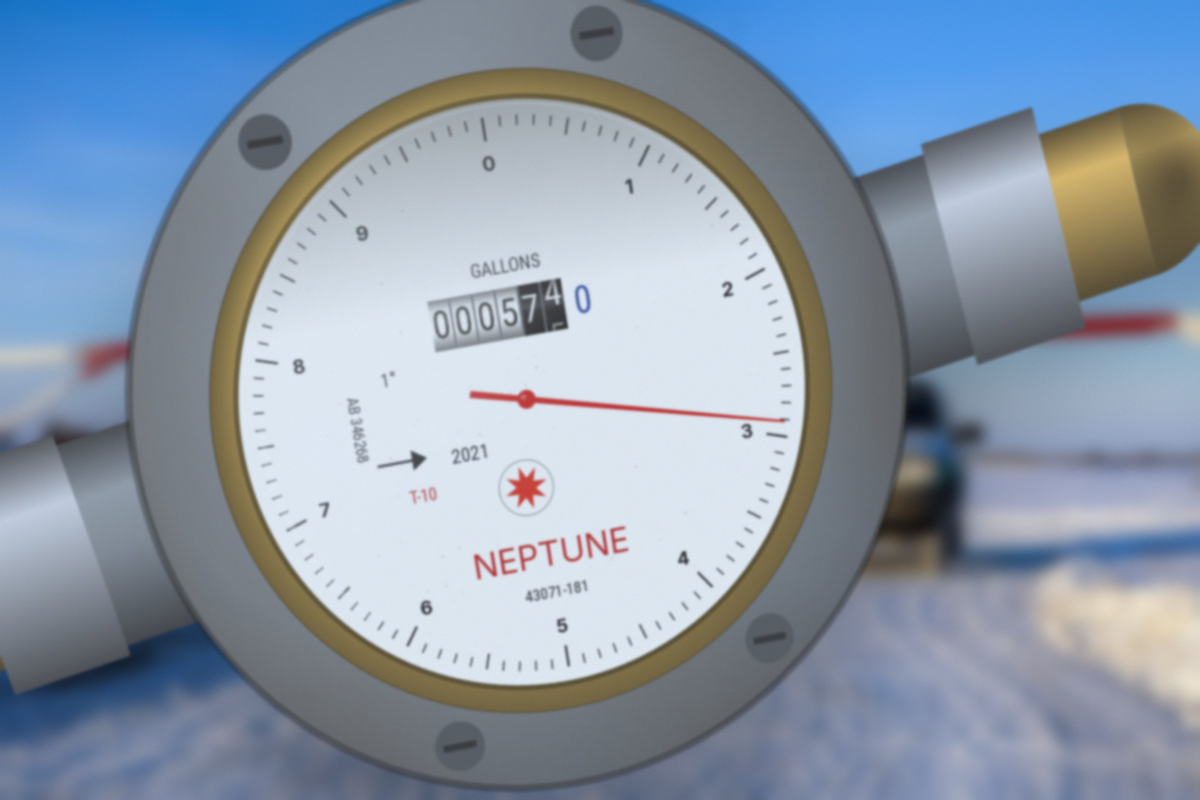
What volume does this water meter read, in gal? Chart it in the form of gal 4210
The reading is gal 5742.9
